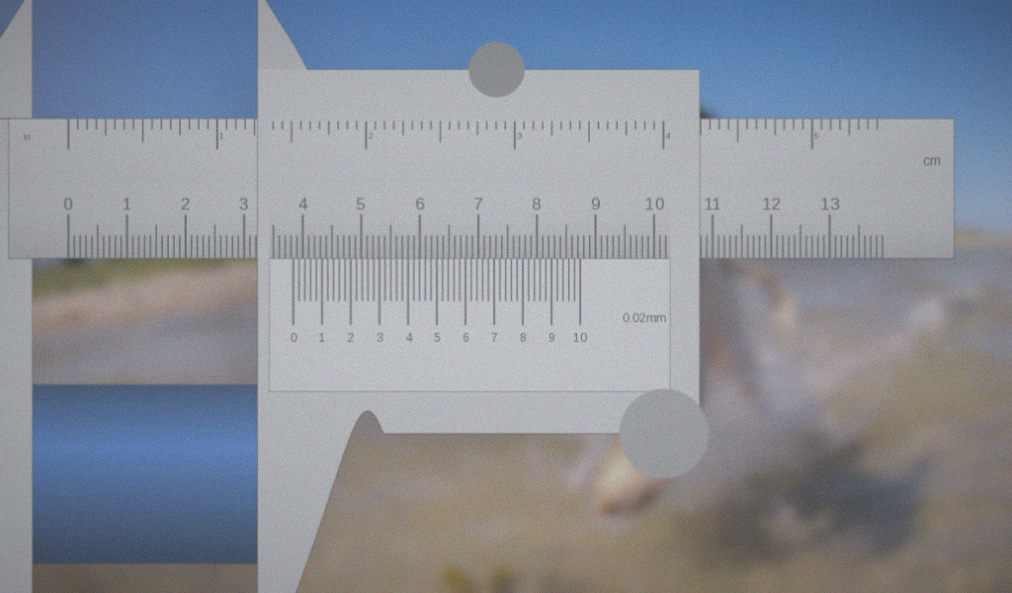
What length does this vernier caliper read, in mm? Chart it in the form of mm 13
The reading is mm 38.4
